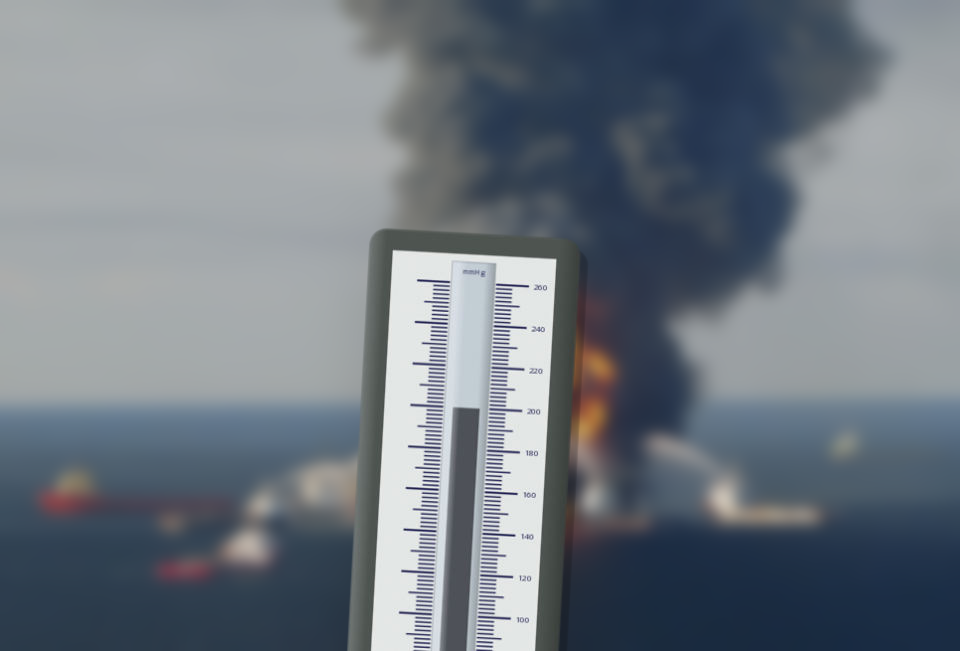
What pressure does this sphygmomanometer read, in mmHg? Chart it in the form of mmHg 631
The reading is mmHg 200
